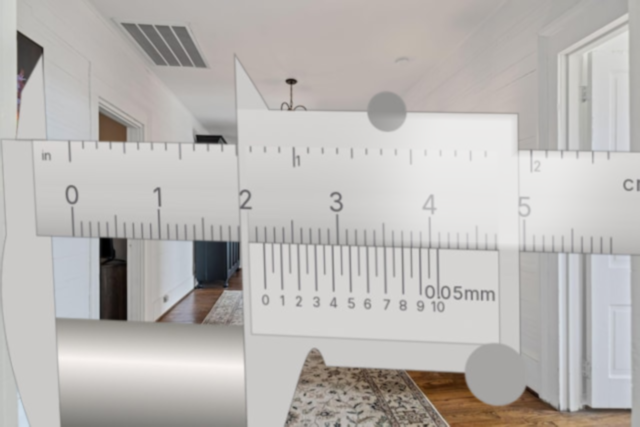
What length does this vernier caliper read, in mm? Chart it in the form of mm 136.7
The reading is mm 21.8
